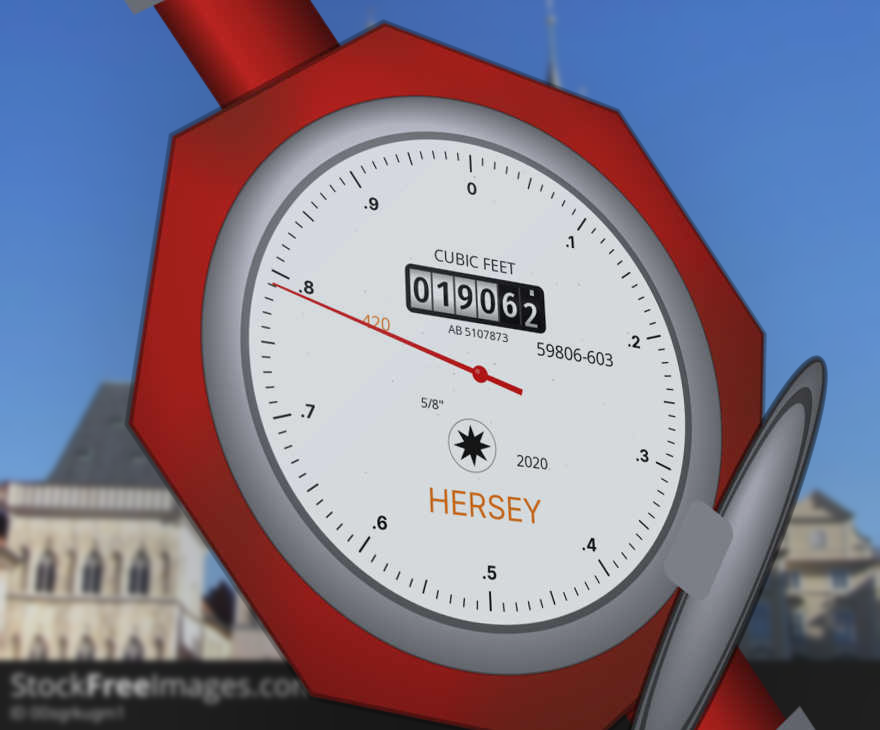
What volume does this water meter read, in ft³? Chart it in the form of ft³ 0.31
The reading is ft³ 19061.79
